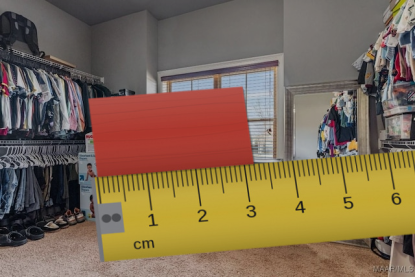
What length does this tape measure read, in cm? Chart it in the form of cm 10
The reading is cm 3.2
